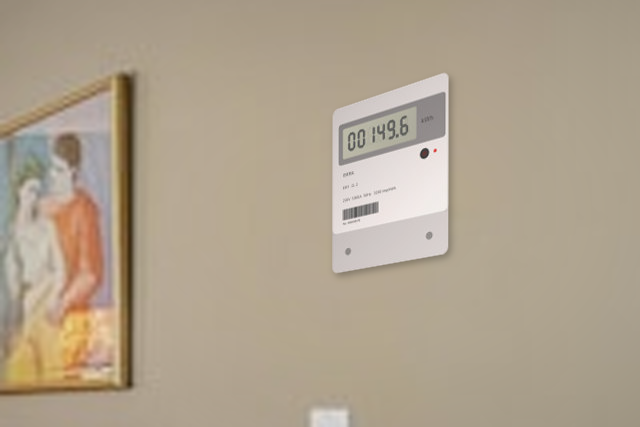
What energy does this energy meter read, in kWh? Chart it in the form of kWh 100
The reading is kWh 149.6
